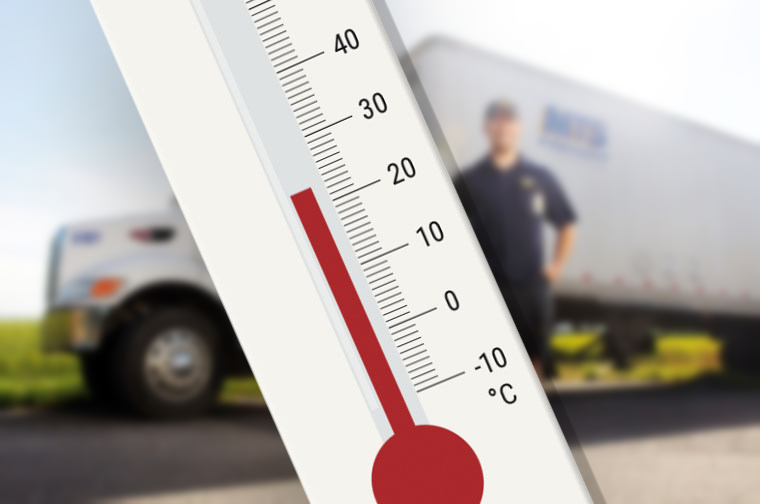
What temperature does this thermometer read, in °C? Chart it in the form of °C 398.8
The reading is °C 23
